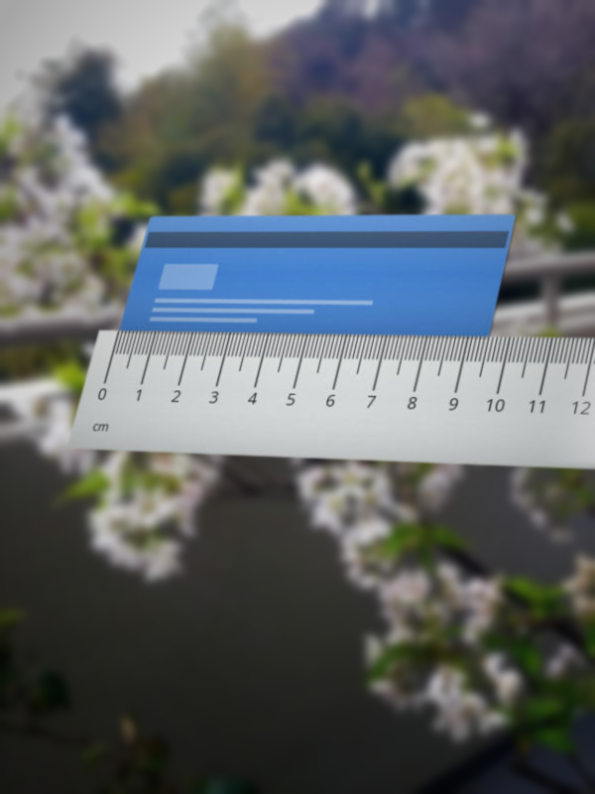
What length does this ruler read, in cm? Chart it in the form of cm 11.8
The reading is cm 9.5
